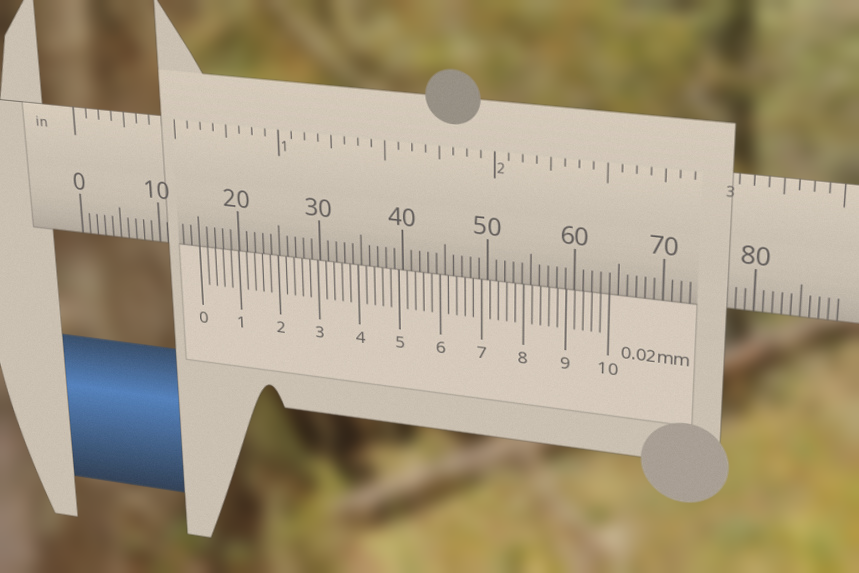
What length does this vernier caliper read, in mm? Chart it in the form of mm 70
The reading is mm 15.0
